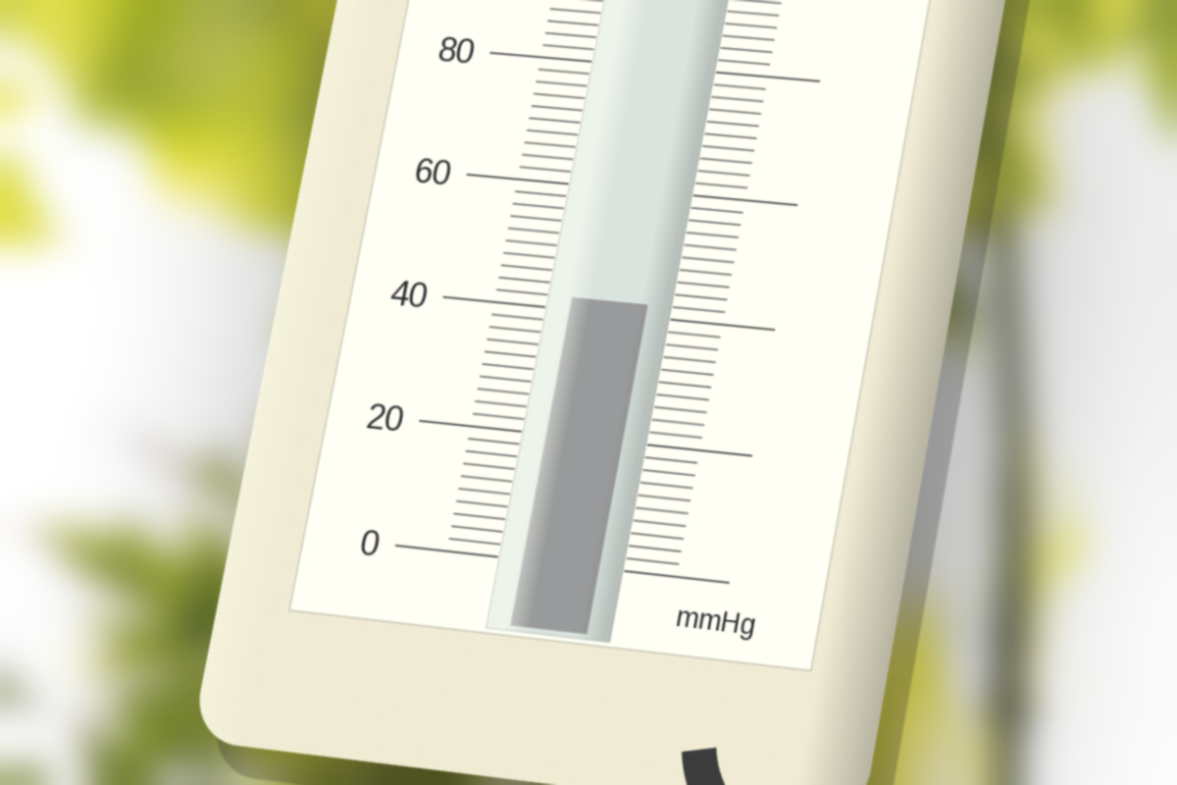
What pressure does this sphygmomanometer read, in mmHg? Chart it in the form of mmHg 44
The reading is mmHg 42
